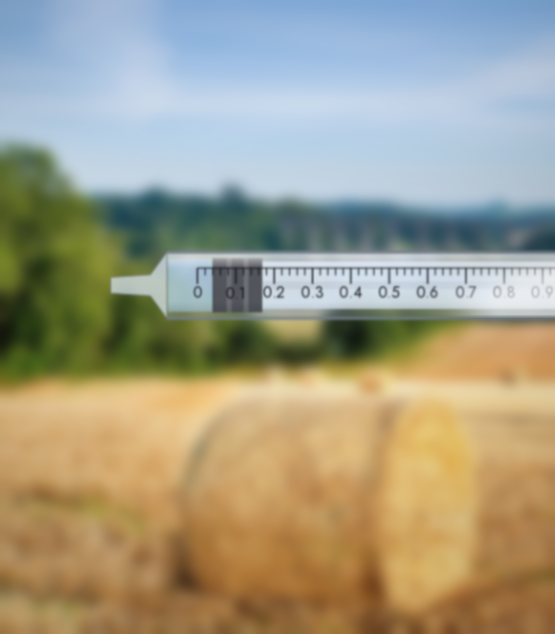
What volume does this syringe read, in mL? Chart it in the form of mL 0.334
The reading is mL 0.04
